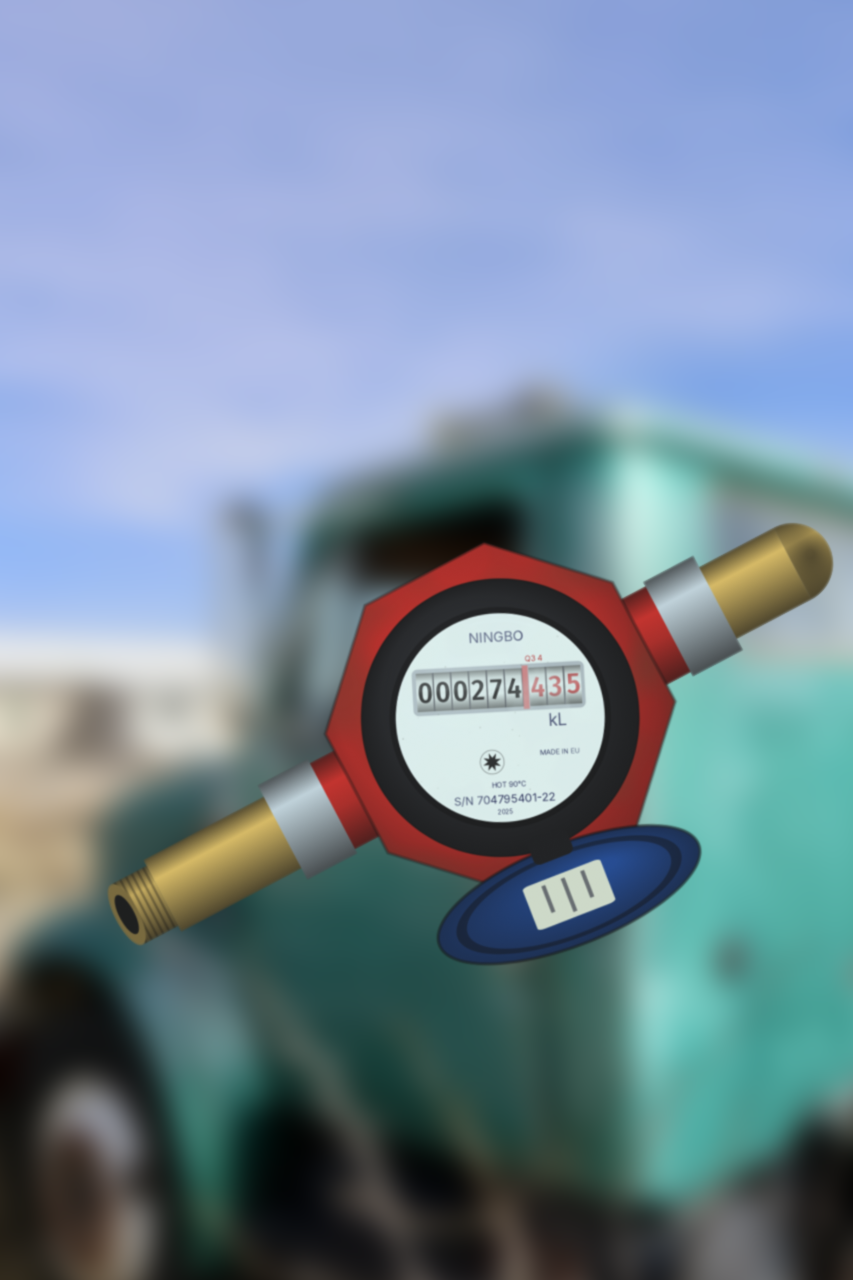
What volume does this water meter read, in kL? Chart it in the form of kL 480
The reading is kL 274.435
